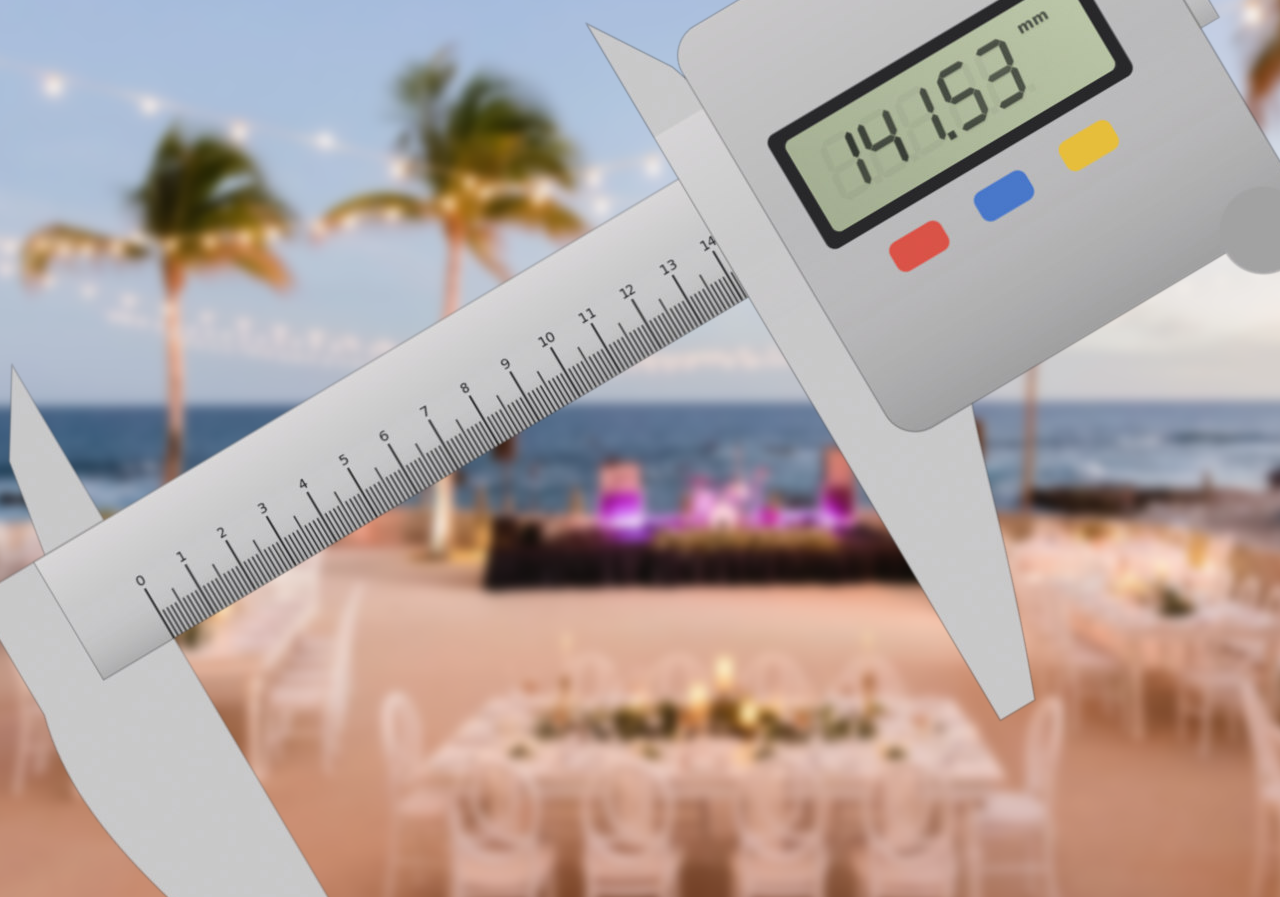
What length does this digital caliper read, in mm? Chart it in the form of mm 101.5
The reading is mm 141.53
